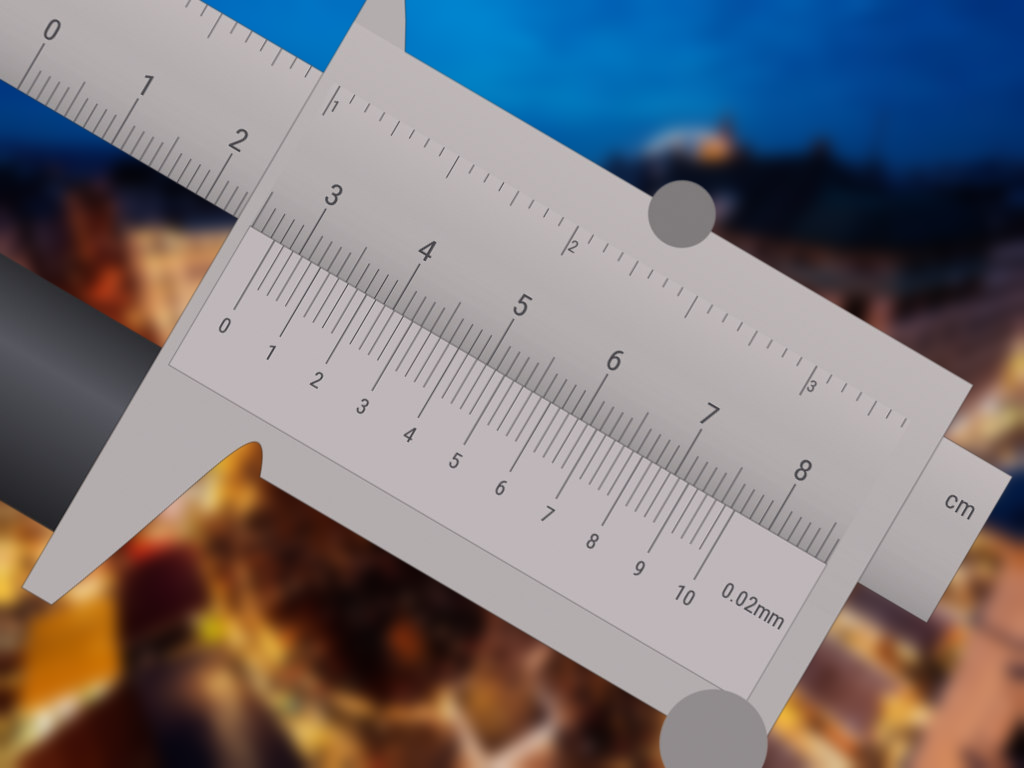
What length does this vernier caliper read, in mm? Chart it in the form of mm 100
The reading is mm 27.4
